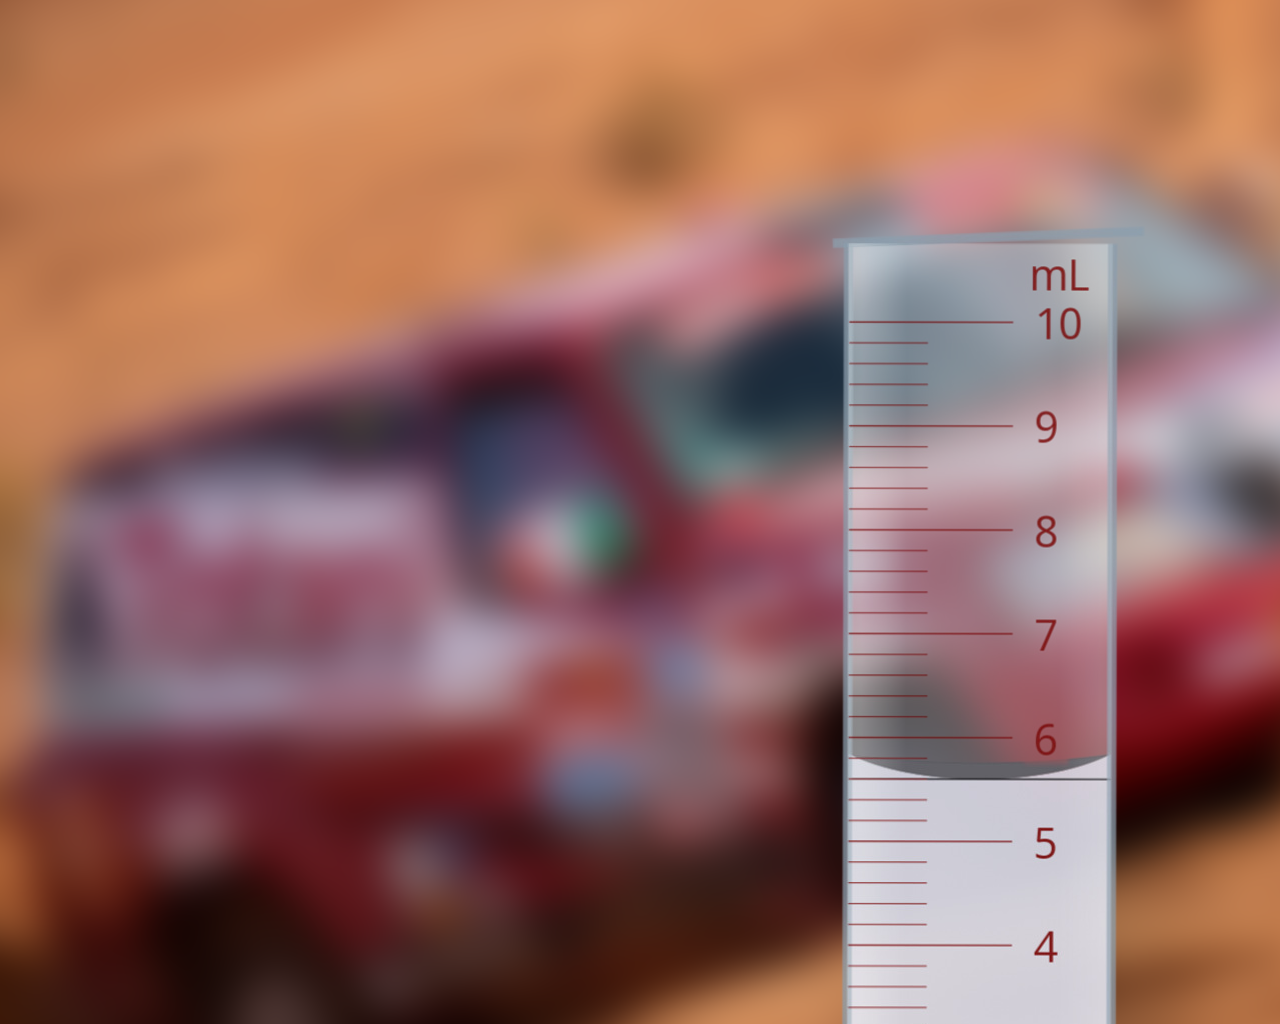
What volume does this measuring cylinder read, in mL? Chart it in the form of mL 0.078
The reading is mL 5.6
